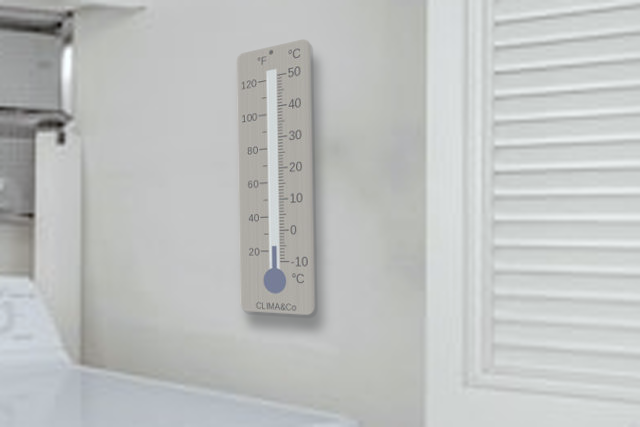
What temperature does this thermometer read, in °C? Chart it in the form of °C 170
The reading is °C -5
